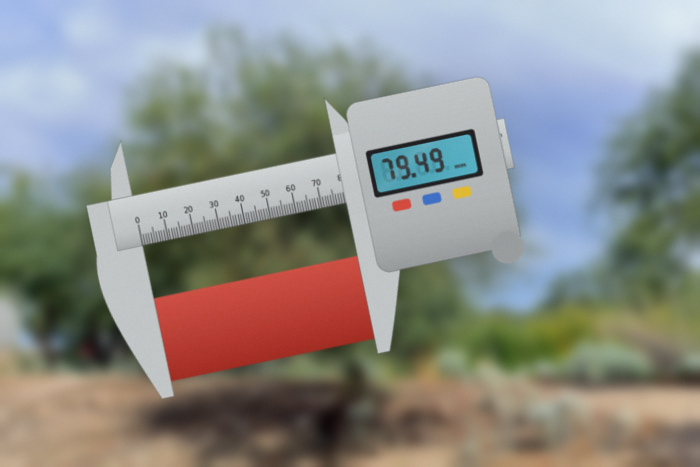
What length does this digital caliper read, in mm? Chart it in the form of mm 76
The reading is mm 79.49
